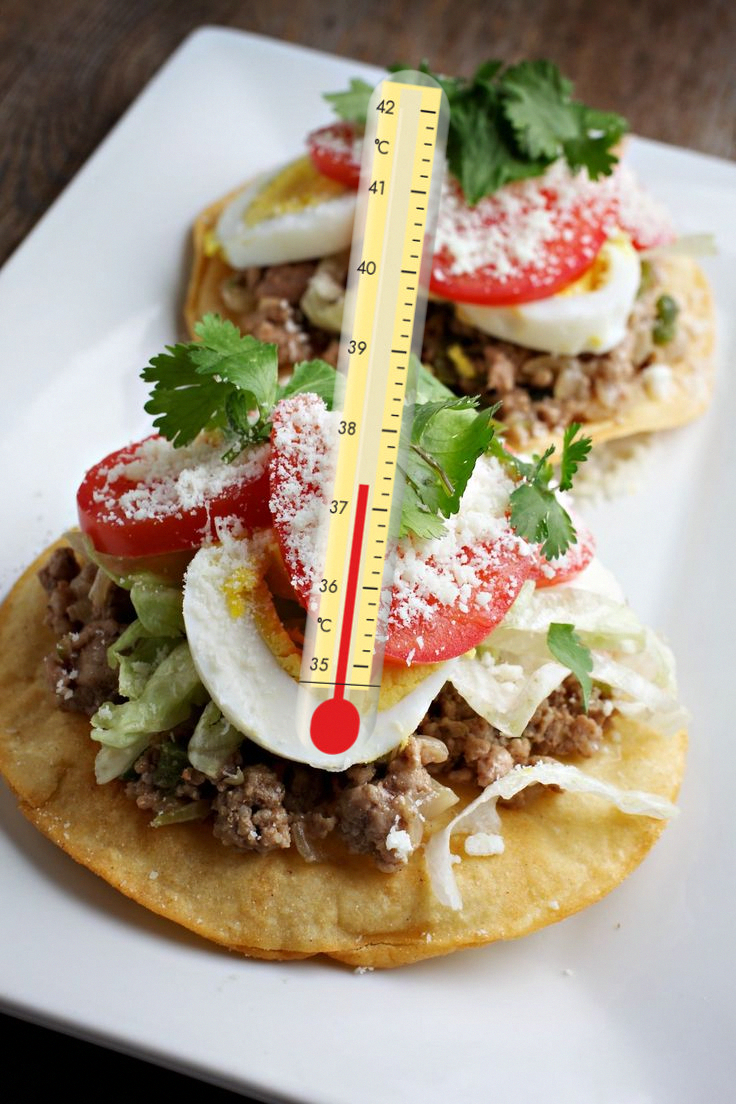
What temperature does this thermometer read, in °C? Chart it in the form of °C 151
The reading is °C 37.3
